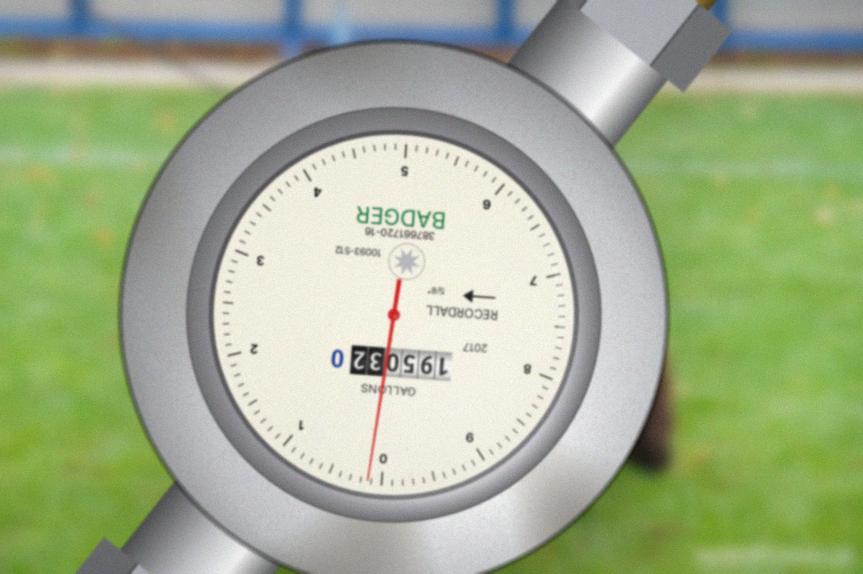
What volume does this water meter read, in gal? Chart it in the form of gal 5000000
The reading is gal 1950320.1
